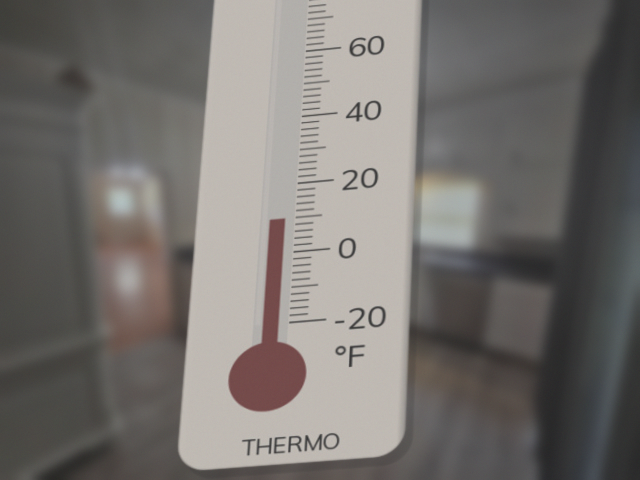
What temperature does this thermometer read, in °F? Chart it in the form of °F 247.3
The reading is °F 10
